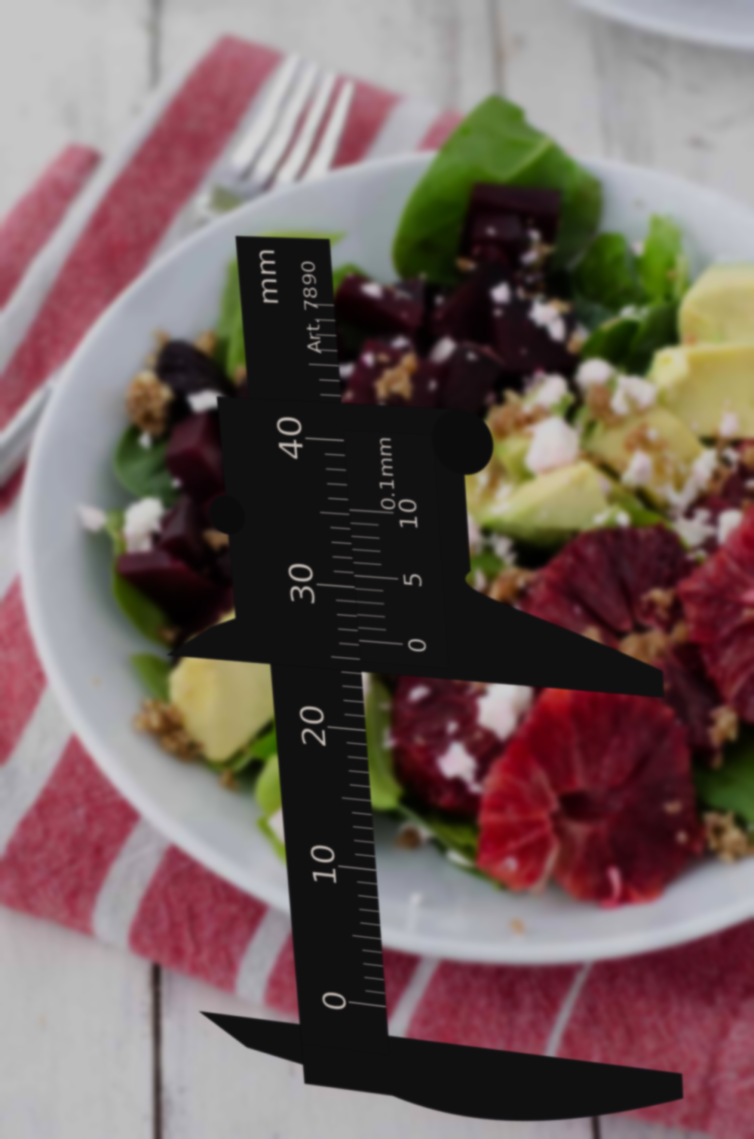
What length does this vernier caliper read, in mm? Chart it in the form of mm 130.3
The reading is mm 26.3
